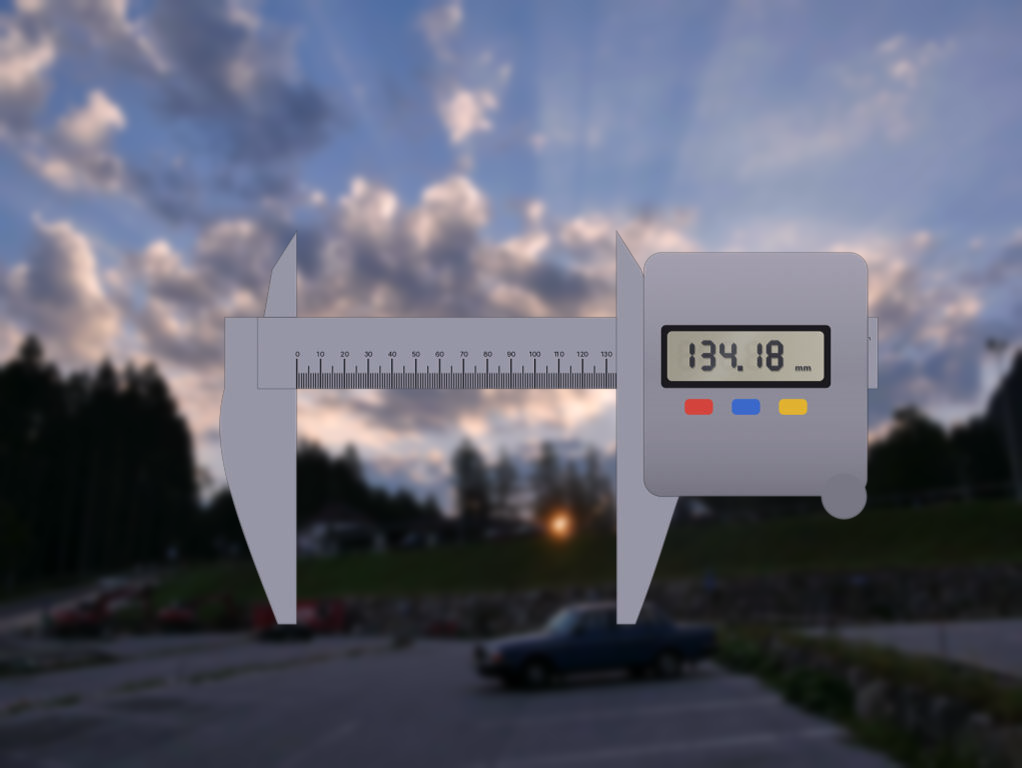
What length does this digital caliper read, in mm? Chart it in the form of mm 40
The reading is mm 134.18
